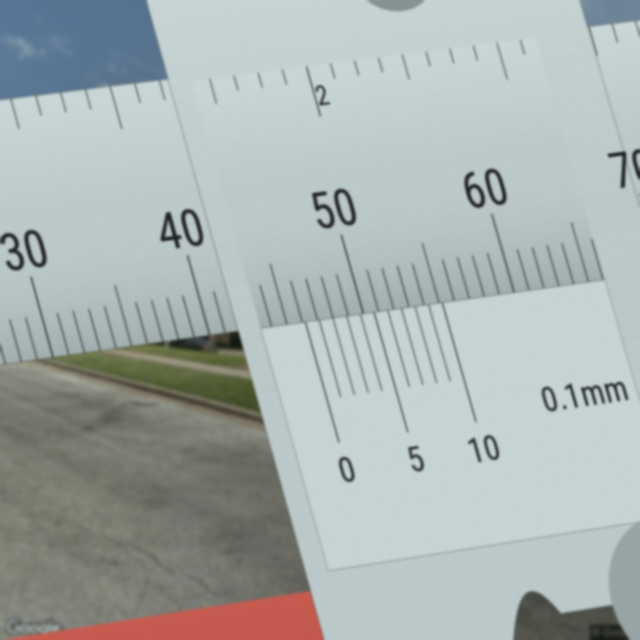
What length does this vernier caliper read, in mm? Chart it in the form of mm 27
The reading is mm 46.2
